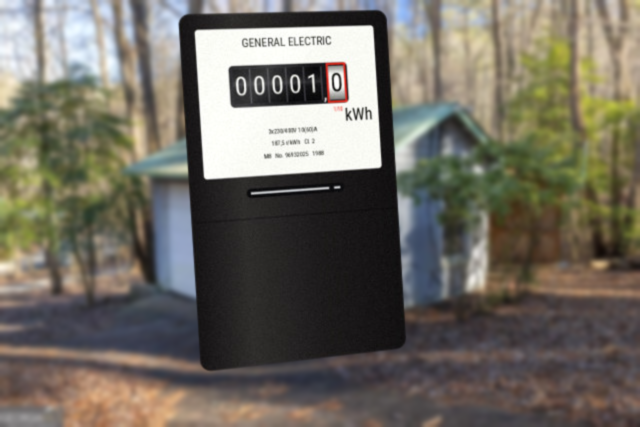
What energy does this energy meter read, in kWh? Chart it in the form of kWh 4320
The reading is kWh 1.0
